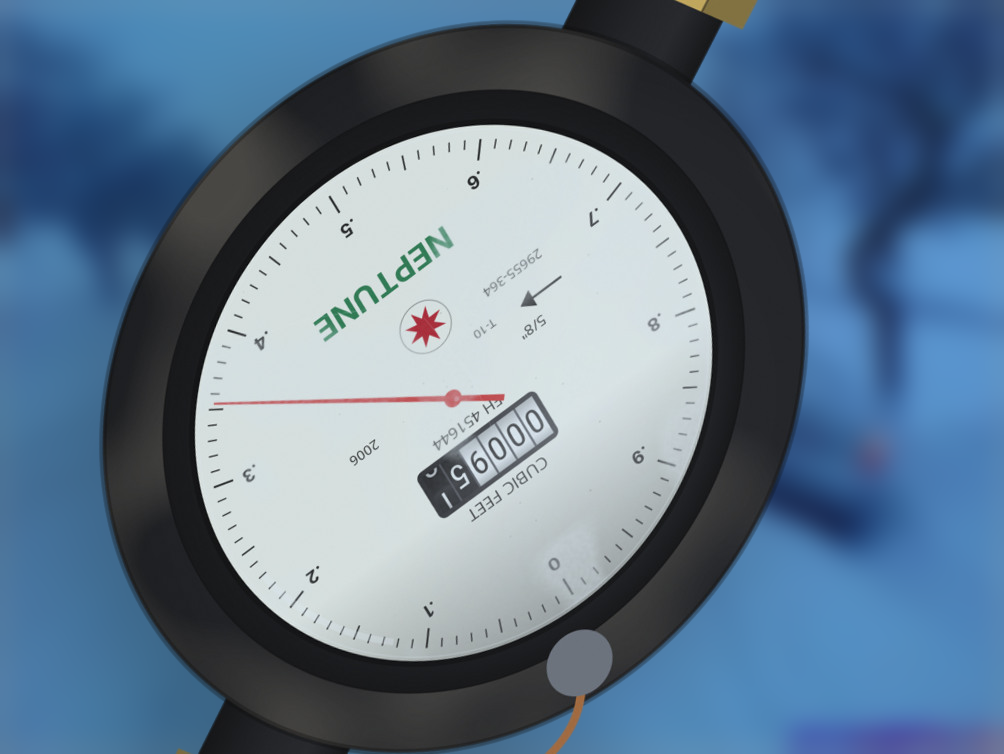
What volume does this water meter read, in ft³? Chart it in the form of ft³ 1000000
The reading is ft³ 951.35
